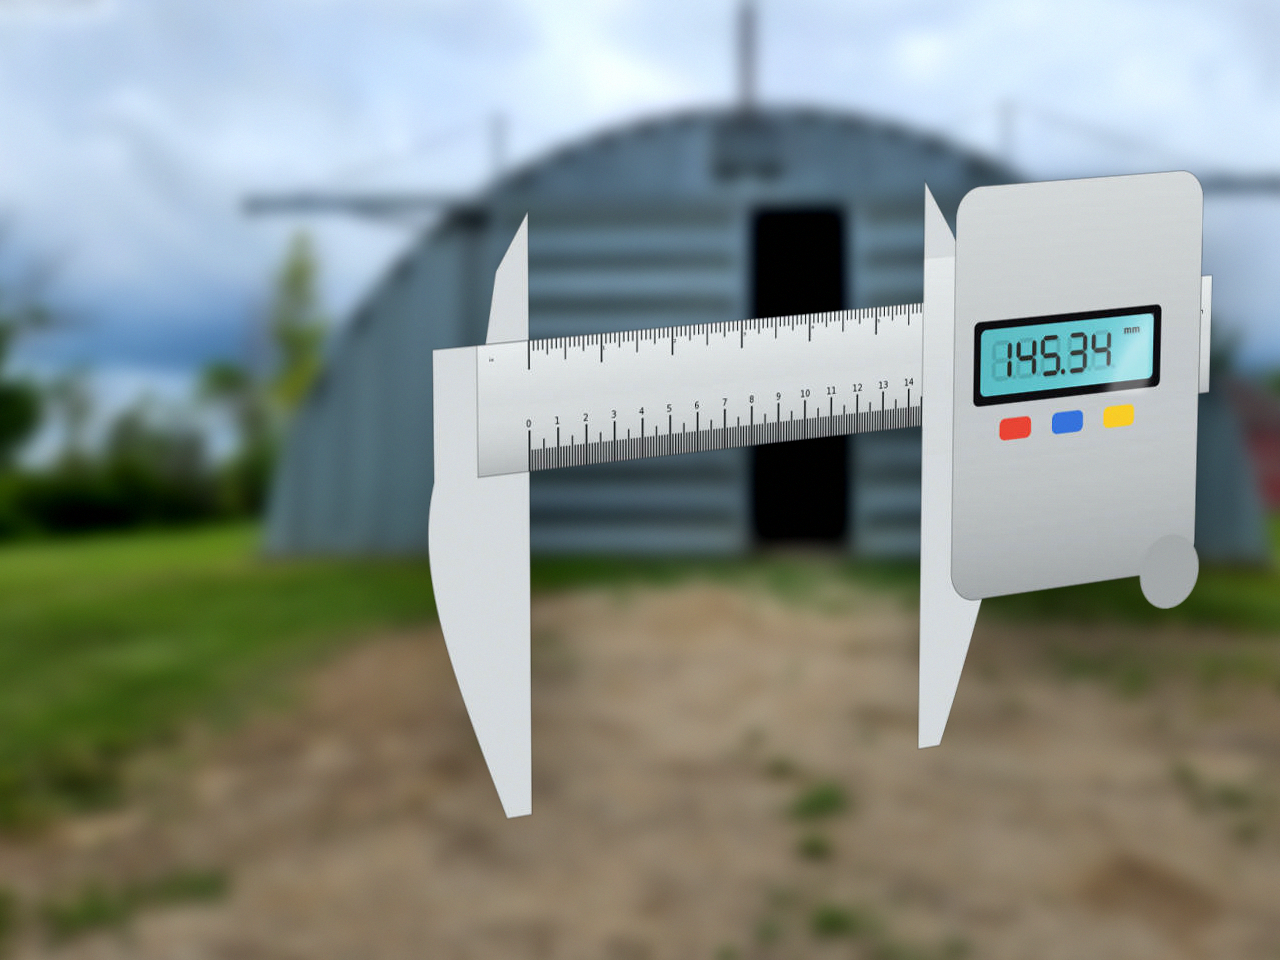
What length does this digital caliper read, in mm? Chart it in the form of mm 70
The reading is mm 145.34
